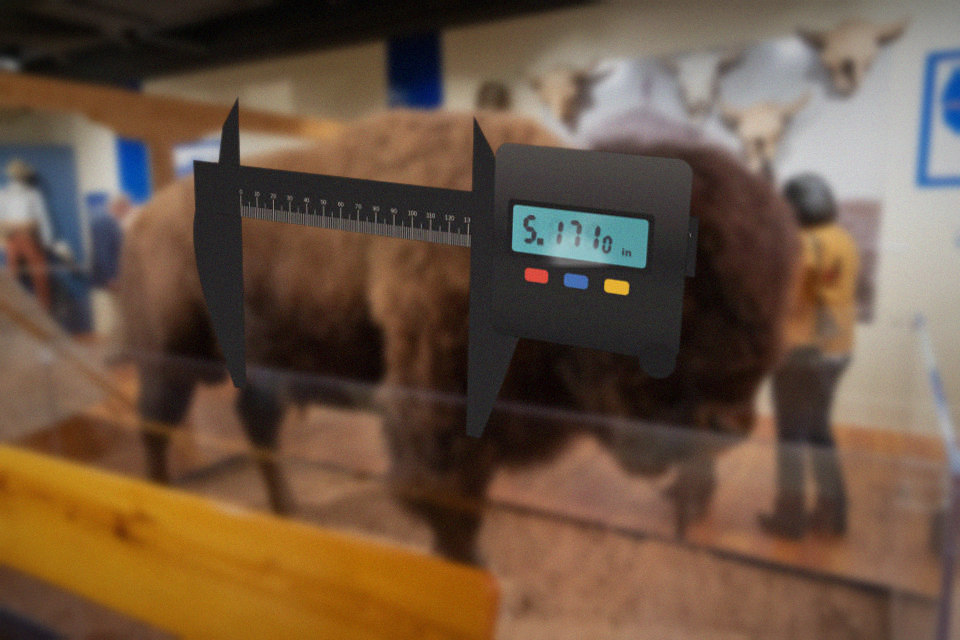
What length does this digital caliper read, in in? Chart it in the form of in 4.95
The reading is in 5.1710
